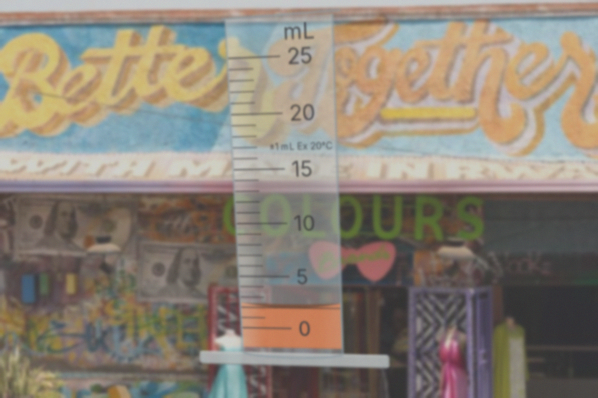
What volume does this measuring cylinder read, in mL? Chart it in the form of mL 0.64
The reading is mL 2
